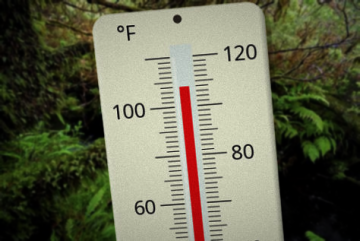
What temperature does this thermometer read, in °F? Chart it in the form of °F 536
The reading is °F 108
